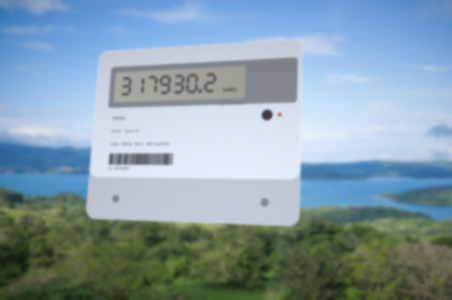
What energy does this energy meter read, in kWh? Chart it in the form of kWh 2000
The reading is kWh 317930.2
